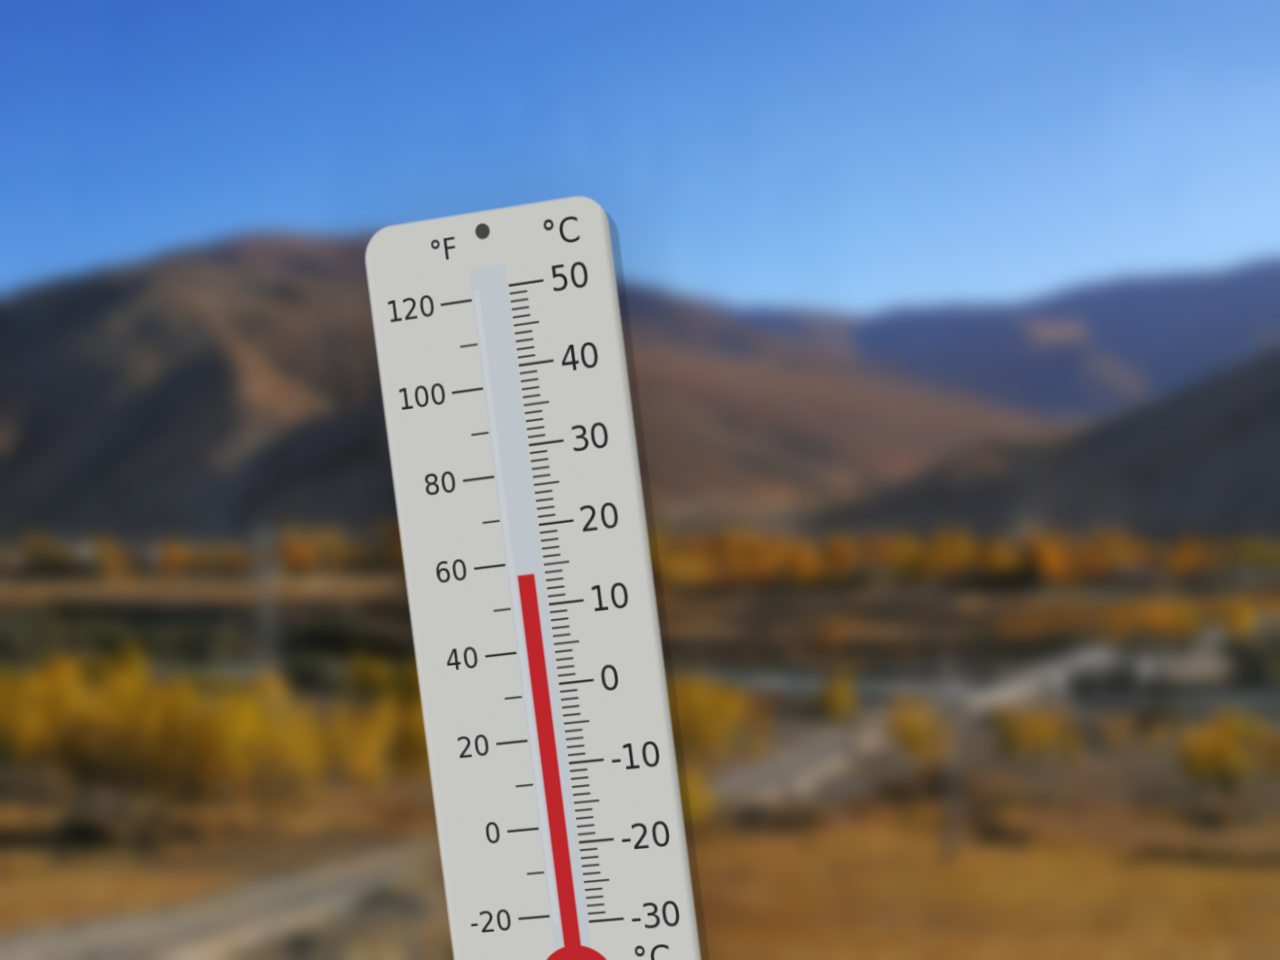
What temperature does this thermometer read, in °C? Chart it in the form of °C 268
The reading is °C 14
